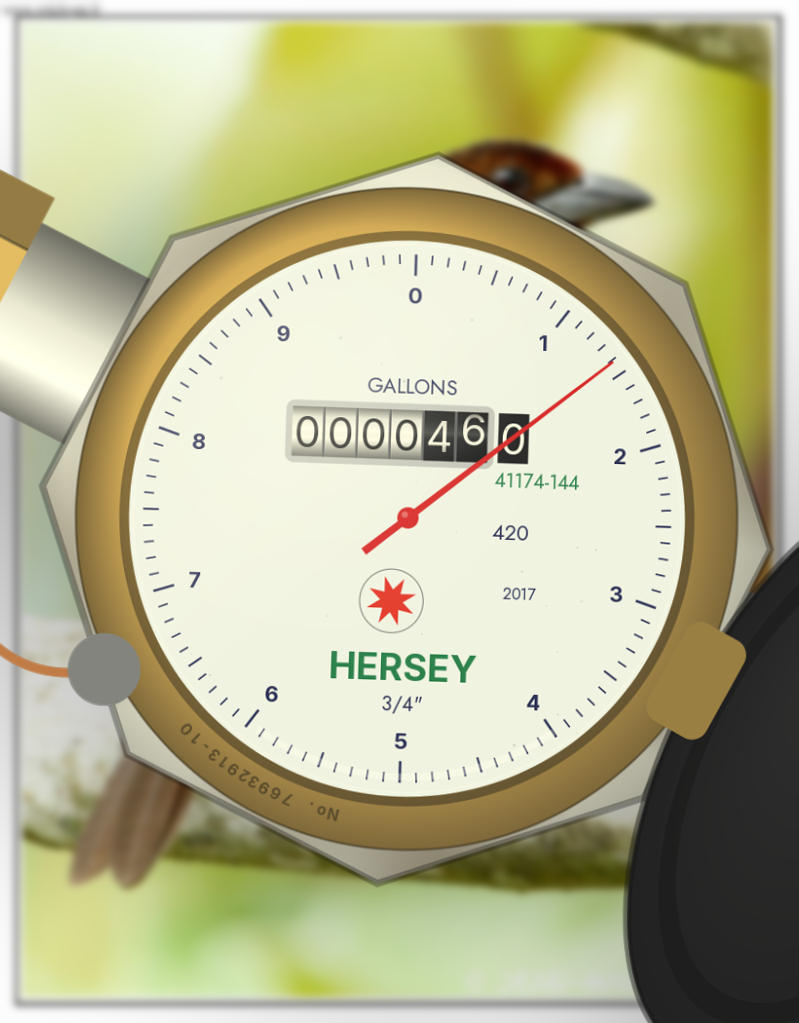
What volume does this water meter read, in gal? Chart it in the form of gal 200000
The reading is gal 461.4
